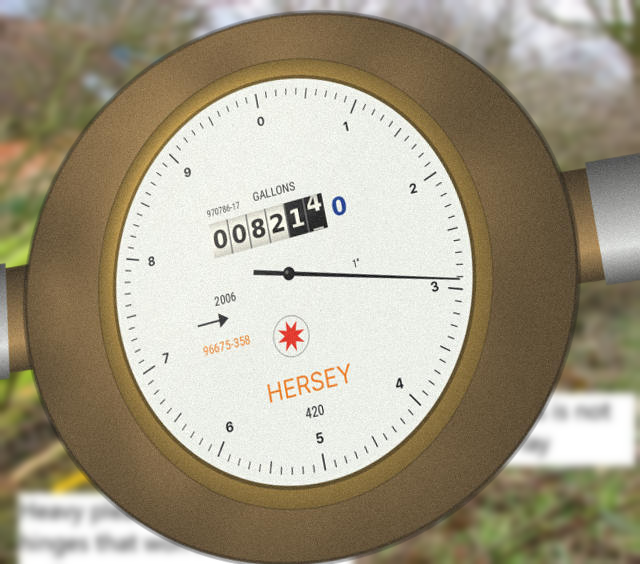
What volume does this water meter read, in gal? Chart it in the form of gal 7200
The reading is gal 82142.9
